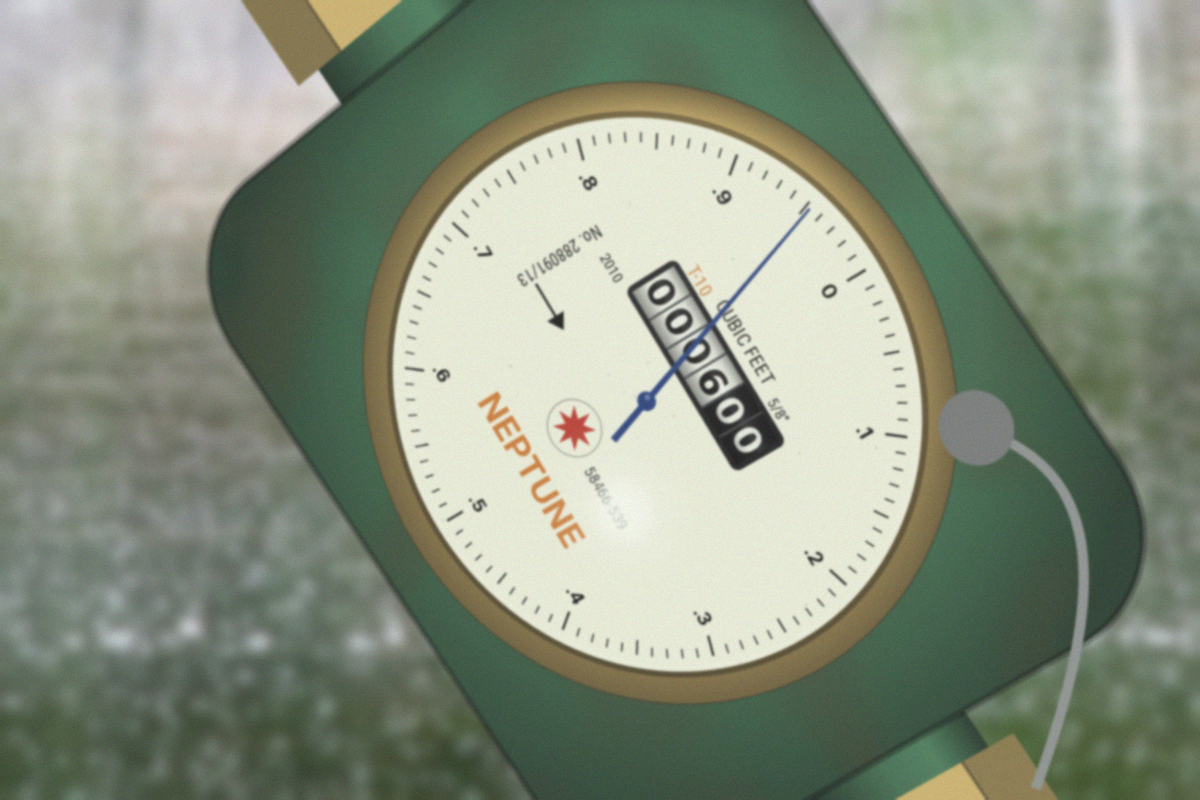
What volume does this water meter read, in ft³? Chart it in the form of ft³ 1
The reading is ft³ 599.95
